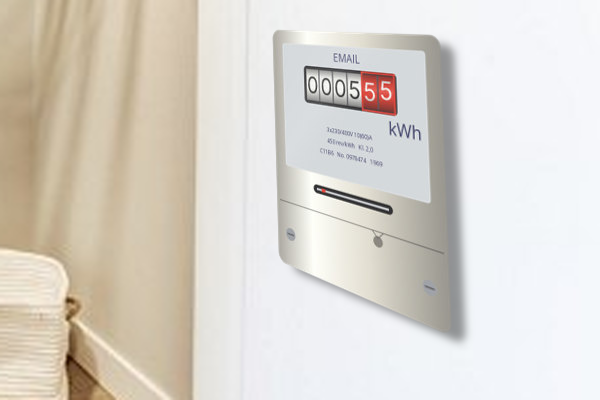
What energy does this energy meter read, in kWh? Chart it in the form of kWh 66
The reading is kWh 5.55
